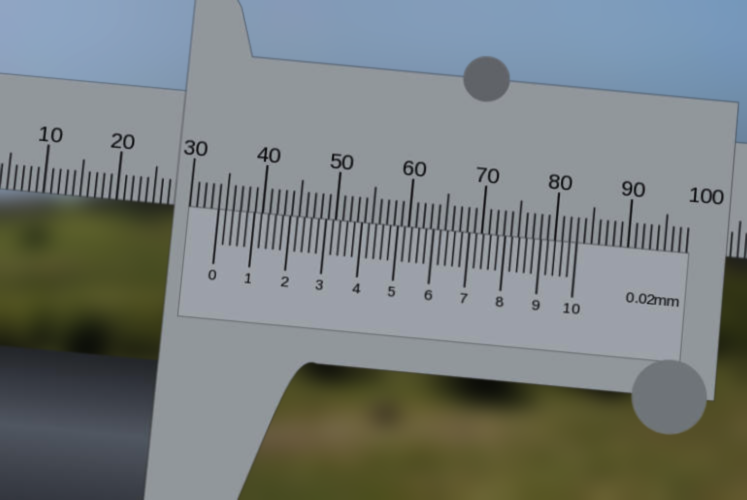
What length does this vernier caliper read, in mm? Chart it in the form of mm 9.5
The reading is mm 34.0
